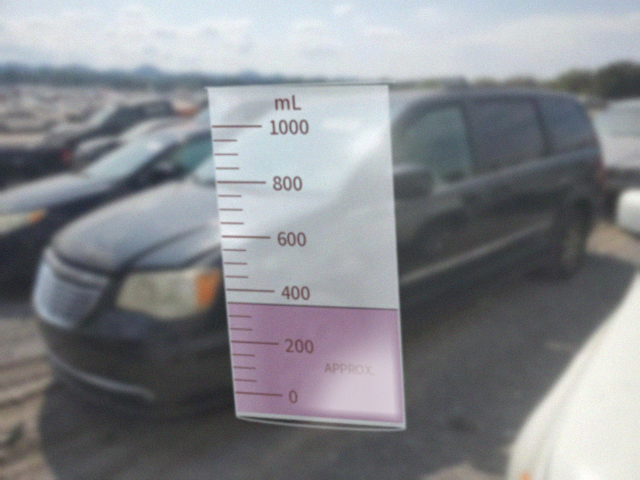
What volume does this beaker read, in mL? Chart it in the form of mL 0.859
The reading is mL 350
